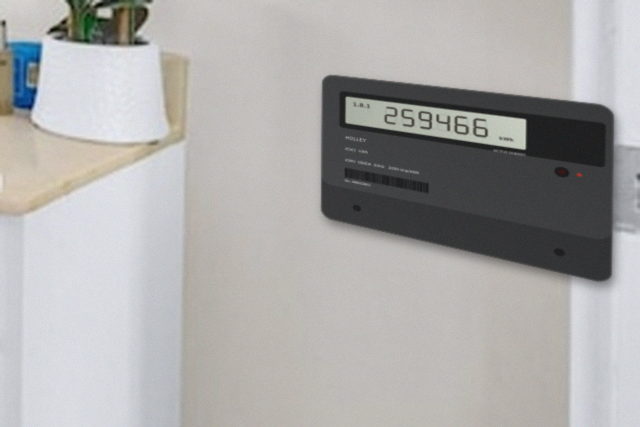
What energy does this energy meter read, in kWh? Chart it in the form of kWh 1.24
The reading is kWh 259466
